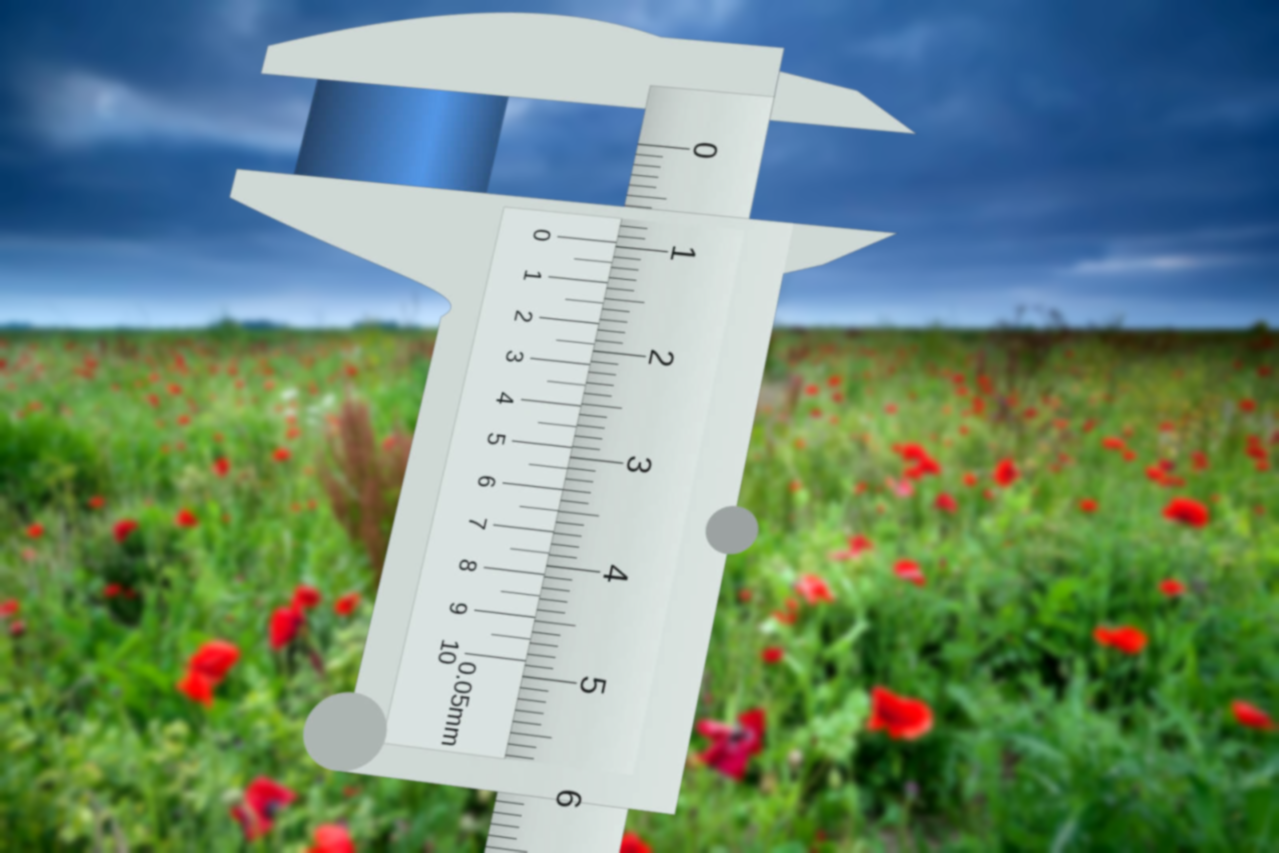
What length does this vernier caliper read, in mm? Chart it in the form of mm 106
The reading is mm 9.6
